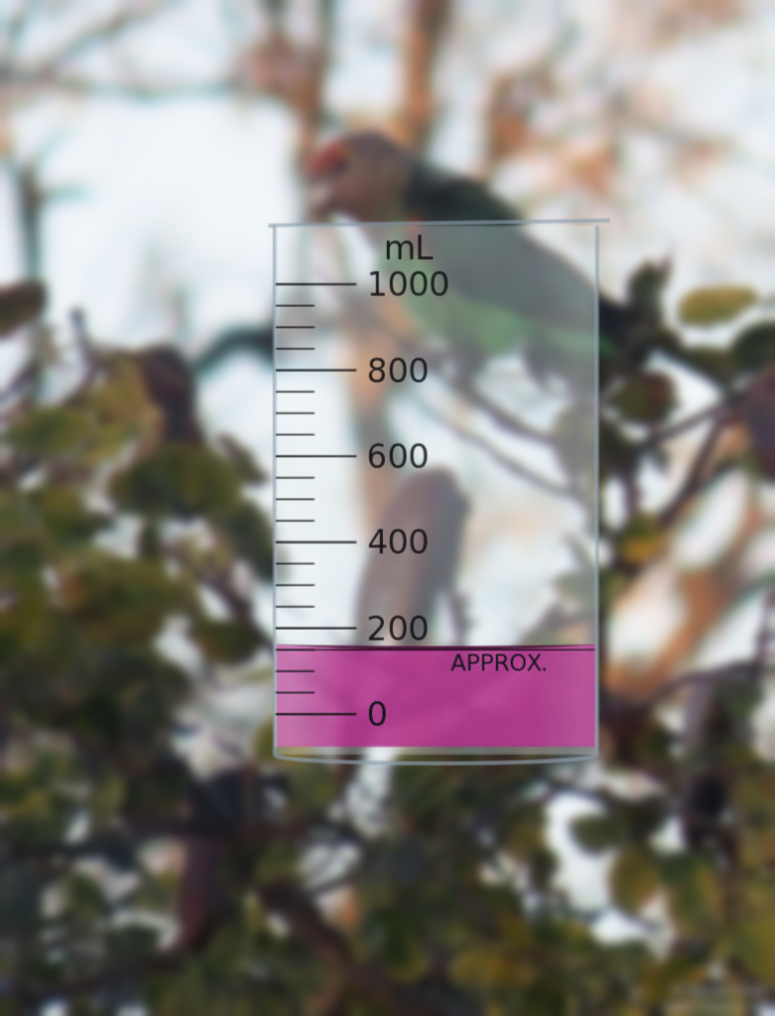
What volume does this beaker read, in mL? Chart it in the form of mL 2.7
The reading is mL 150
